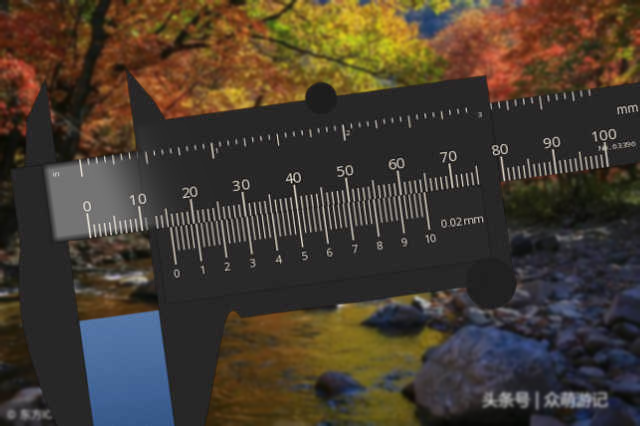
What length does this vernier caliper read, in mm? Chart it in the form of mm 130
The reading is mm 15.5
